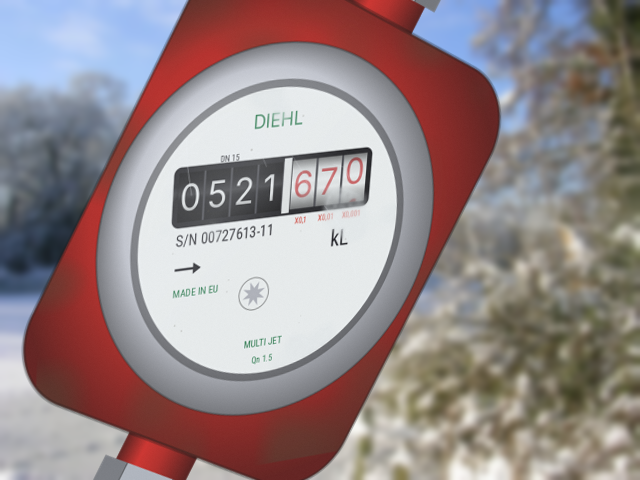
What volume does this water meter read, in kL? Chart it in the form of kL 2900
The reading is kL 521.670
